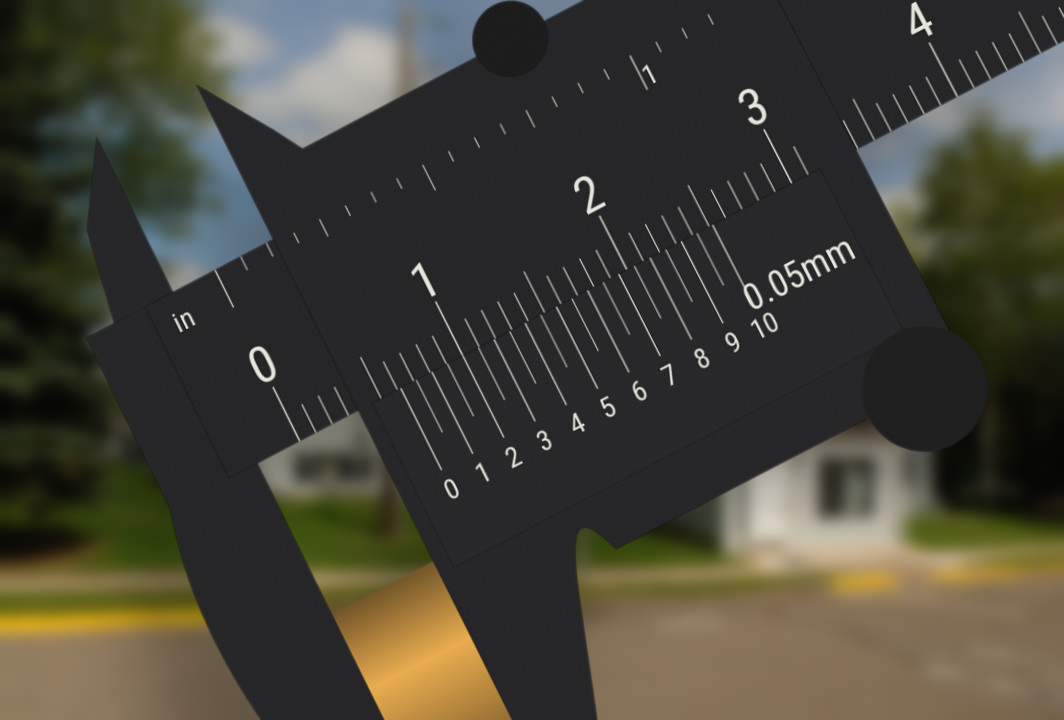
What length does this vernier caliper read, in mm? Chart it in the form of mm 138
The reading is mm 6.2
